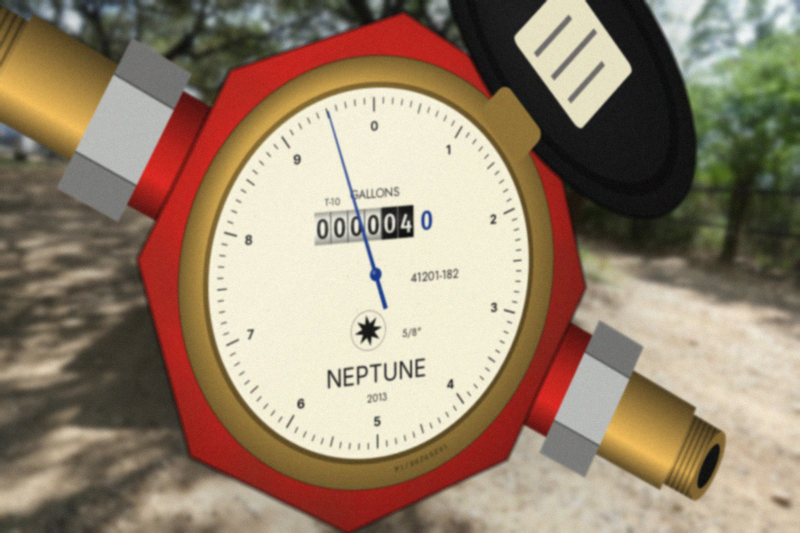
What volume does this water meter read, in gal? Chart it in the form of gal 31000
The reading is gal 39.5
